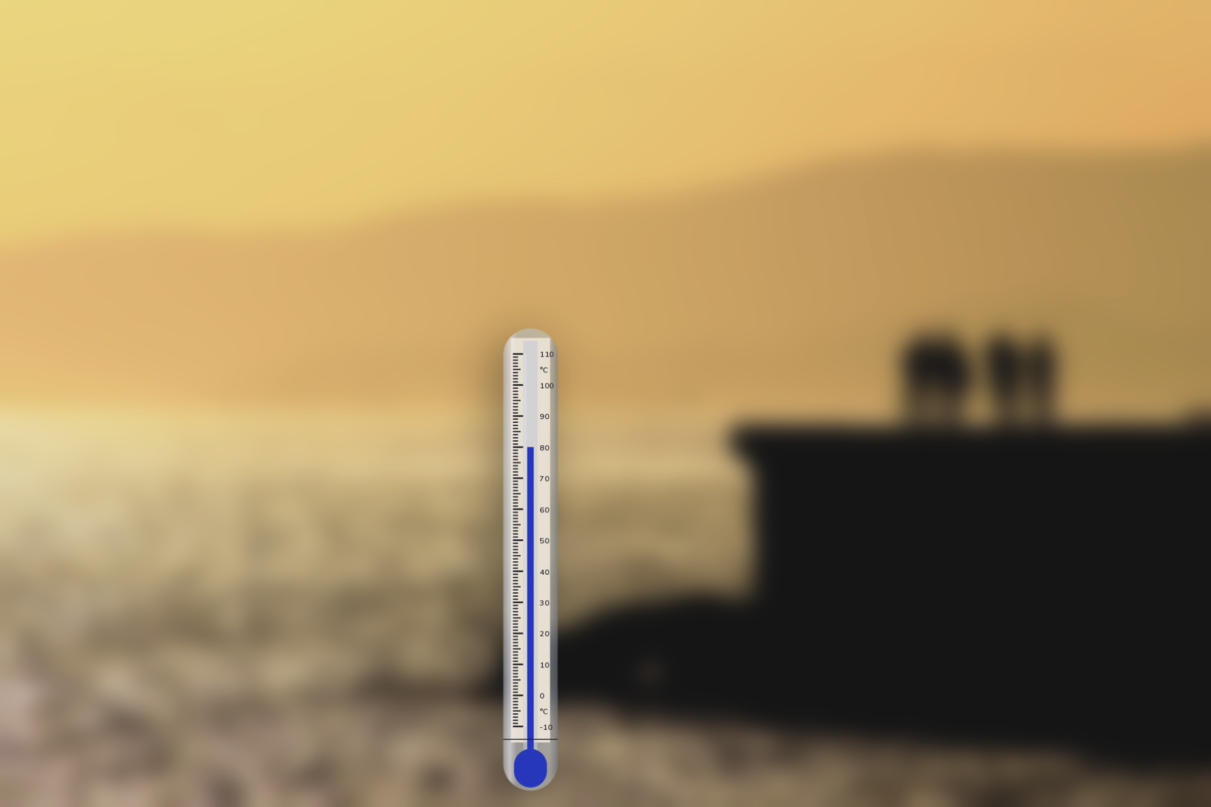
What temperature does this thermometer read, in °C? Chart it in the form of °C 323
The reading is °C 80
